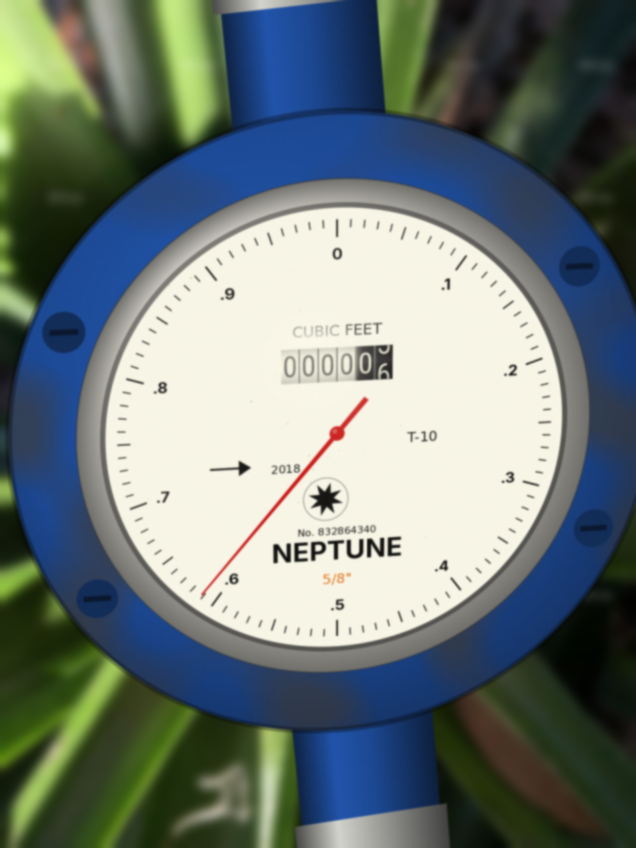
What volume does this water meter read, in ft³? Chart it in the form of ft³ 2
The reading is ft³ 5.61
